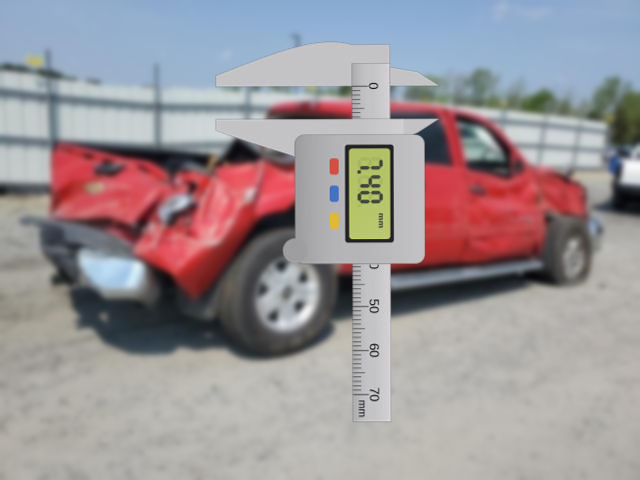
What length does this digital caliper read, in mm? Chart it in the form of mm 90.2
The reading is mm 7.40
